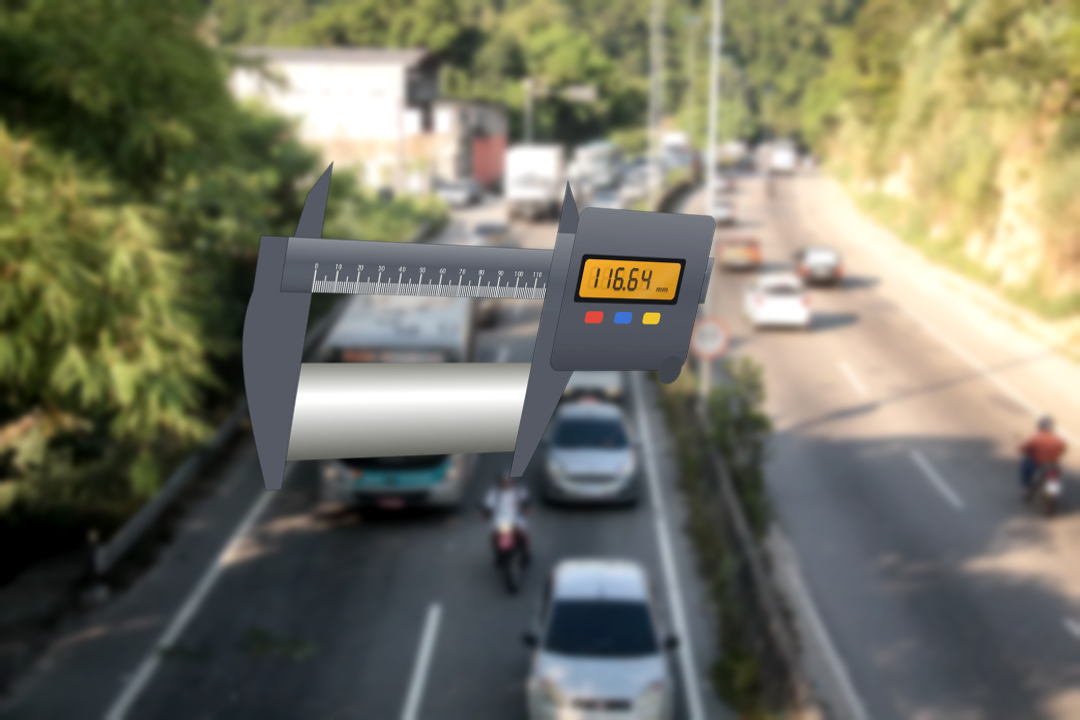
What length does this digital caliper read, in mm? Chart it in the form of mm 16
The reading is mm 116.64
